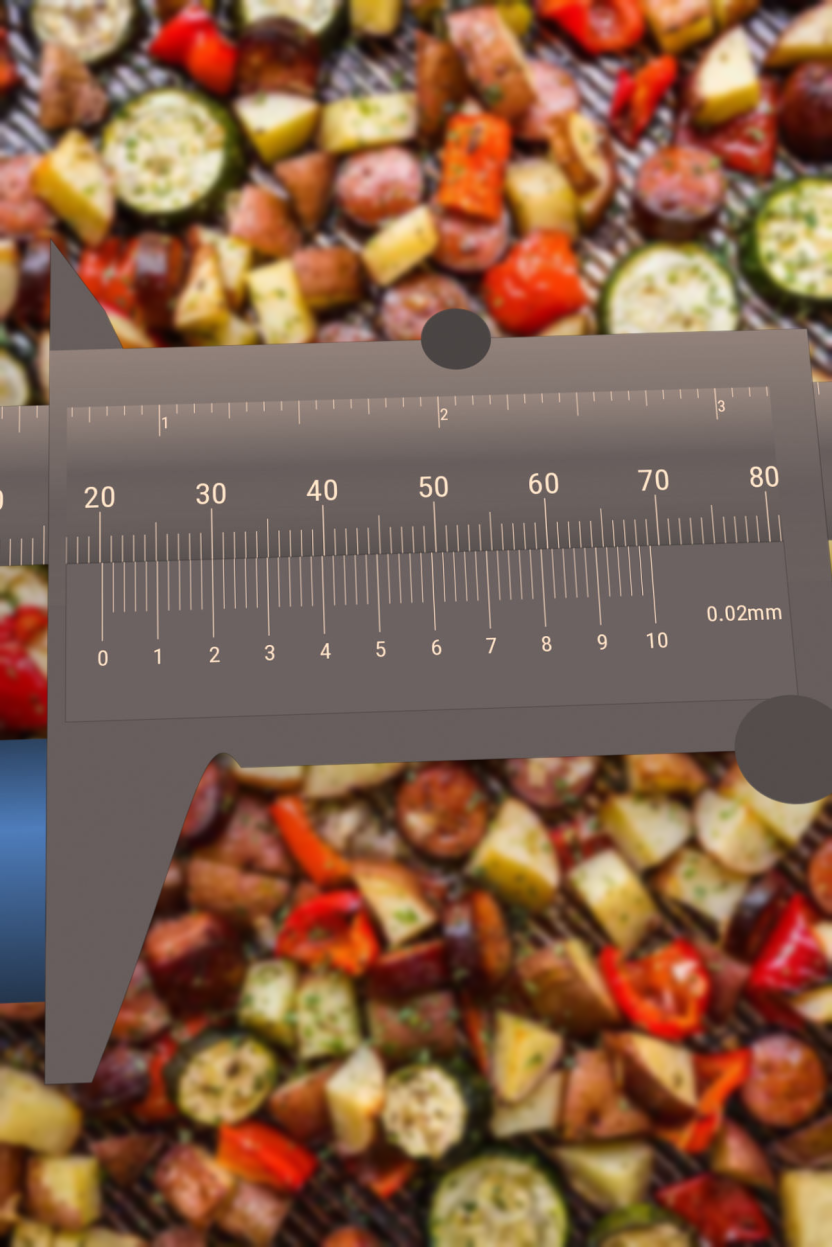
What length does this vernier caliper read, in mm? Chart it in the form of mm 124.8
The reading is mm 20.2
